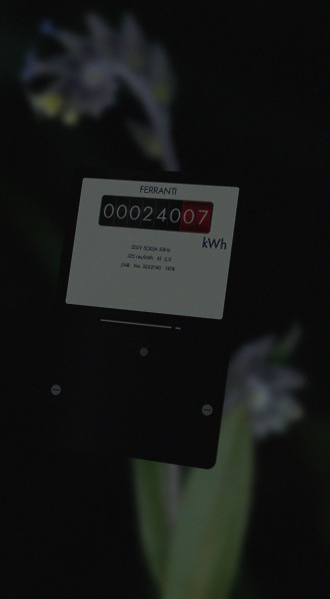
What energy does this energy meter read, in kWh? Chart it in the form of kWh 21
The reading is kWh 240.07
